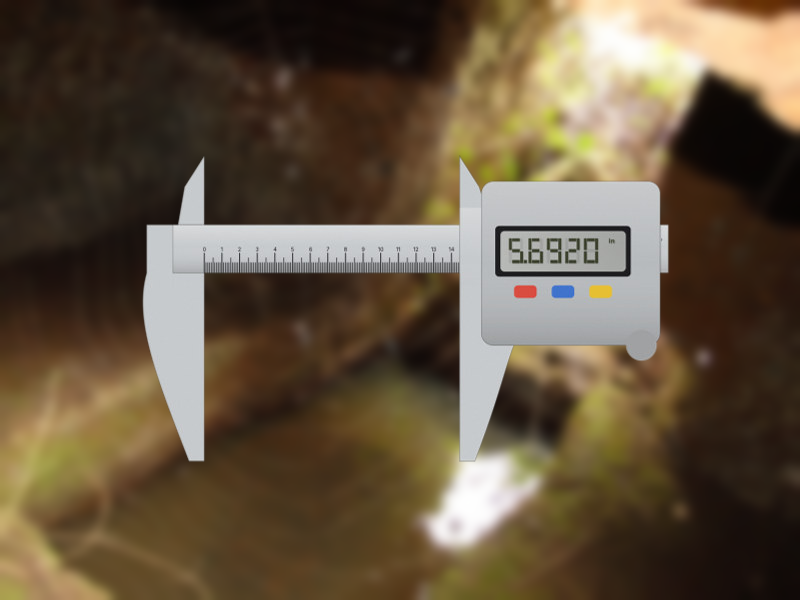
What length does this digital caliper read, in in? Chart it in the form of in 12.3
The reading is in 5.6920
